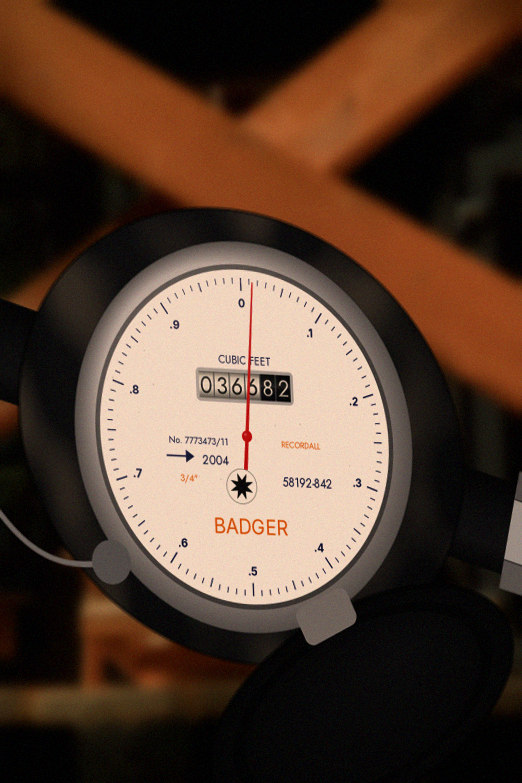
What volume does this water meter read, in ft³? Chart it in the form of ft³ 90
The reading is ft³ 36682.01
